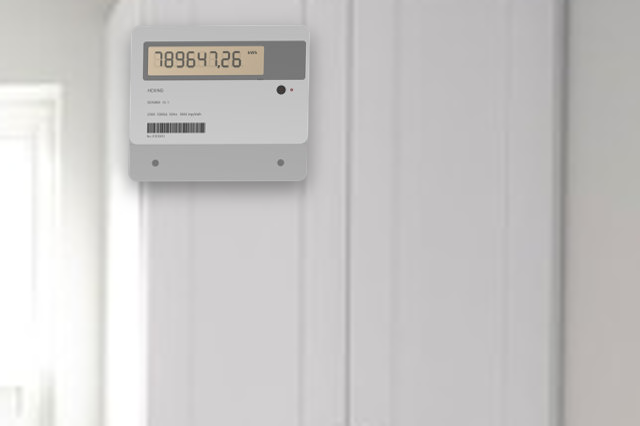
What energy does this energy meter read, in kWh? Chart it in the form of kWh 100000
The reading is kWh 789647.26
